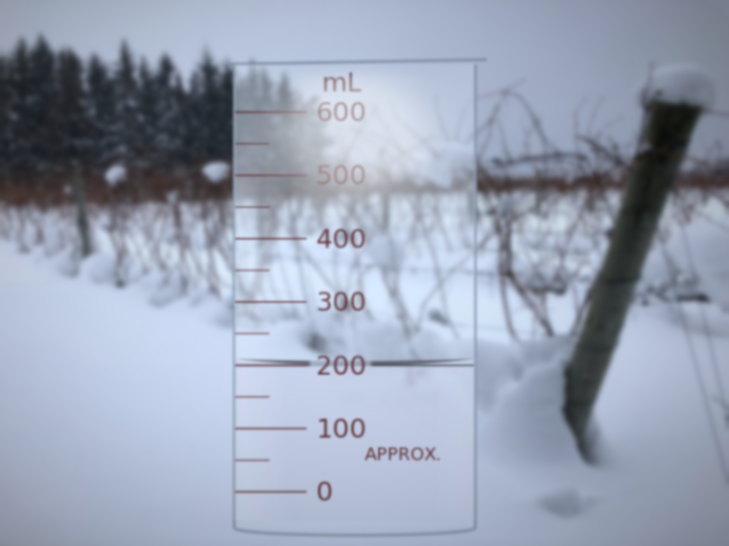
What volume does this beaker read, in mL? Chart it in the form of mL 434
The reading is mL 200
